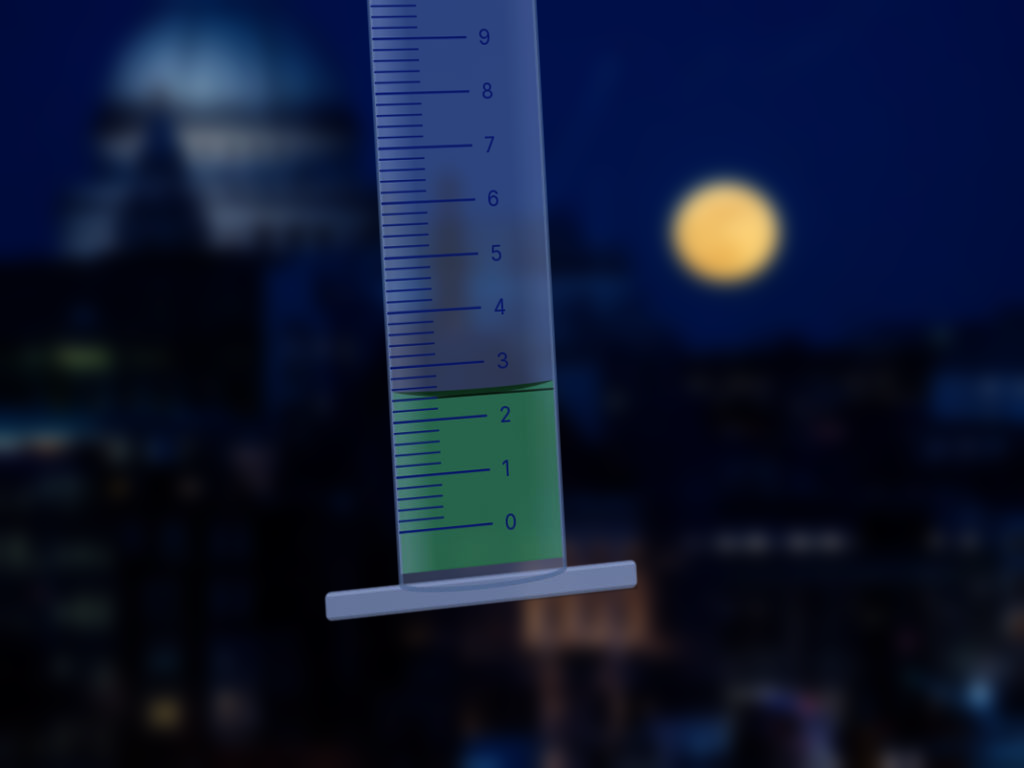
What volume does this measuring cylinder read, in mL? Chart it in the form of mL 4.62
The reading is mL 2.4
